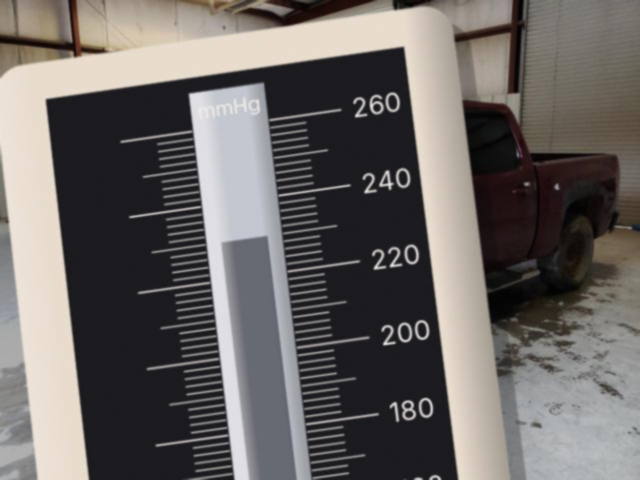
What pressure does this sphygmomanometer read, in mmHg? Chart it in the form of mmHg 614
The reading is mmHg 230
